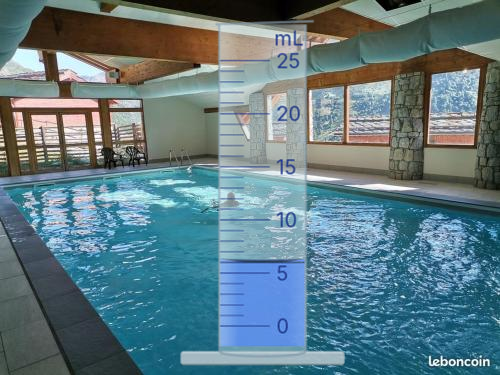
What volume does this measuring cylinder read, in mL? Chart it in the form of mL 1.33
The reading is mL 6
